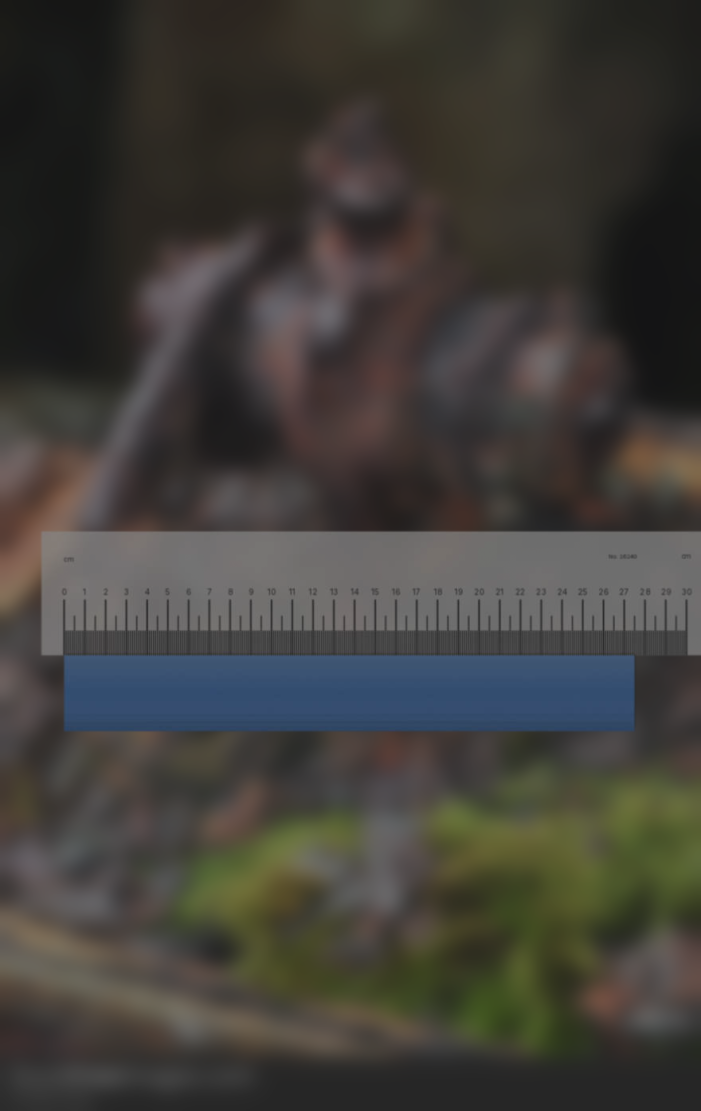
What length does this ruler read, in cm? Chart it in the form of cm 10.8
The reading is cm 27.5
